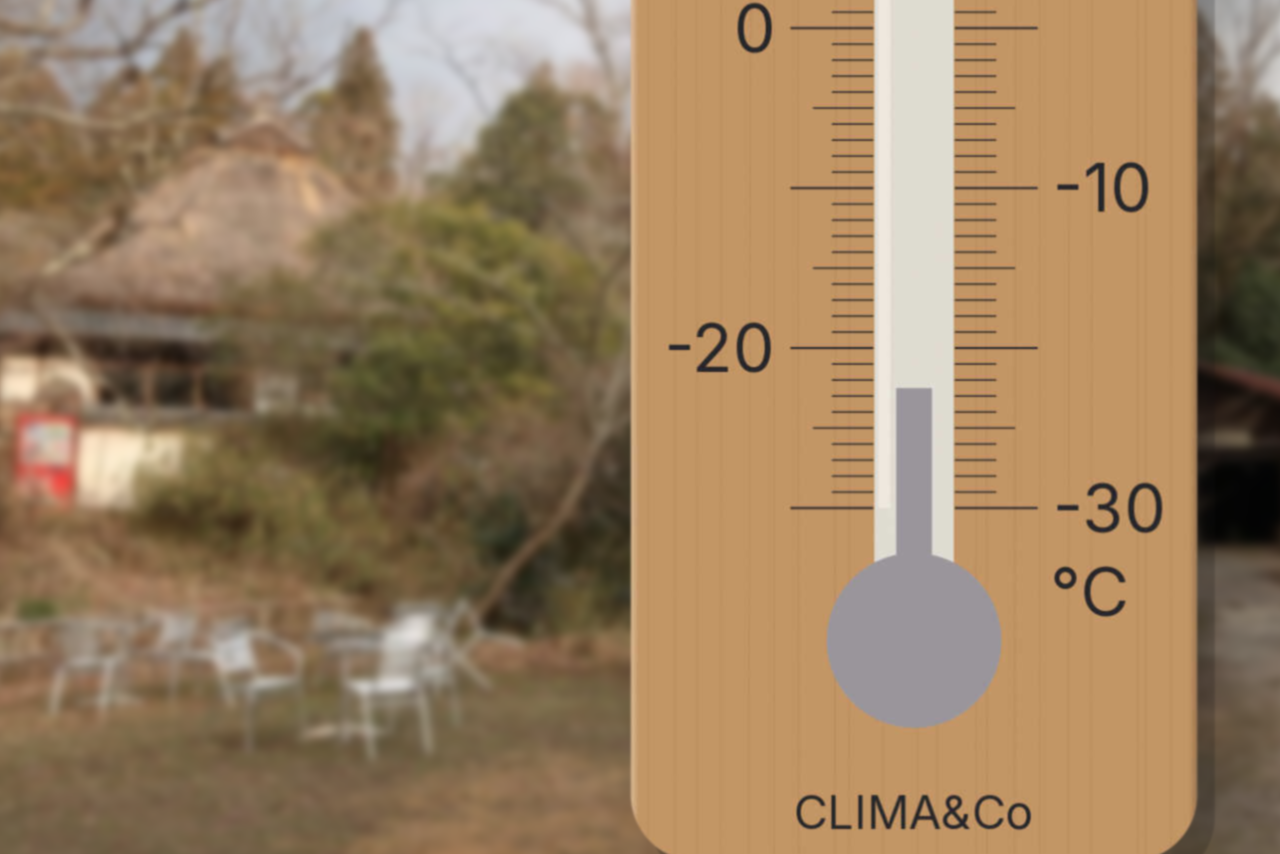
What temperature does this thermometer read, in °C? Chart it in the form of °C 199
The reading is °C -22.5
